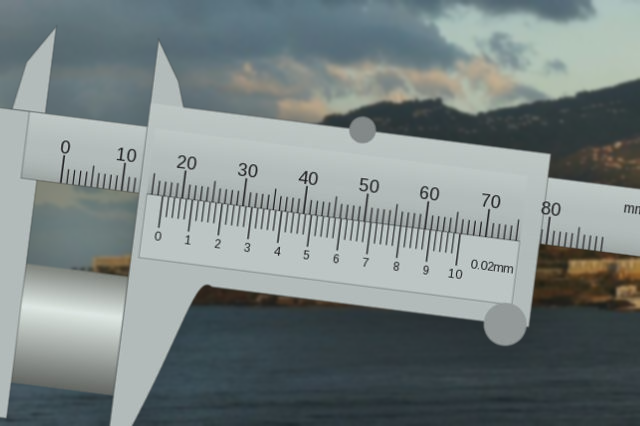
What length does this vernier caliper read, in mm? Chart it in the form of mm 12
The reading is mm 16.8
